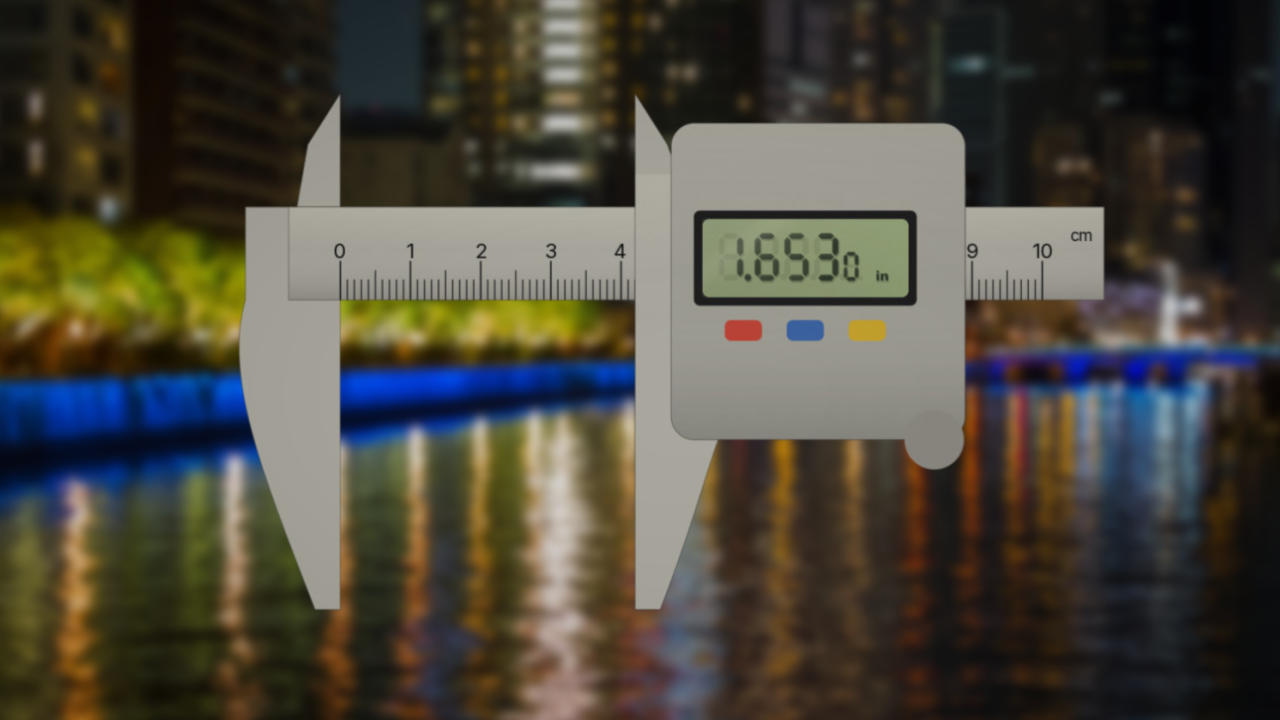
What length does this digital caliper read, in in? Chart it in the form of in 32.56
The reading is in 1.6530
